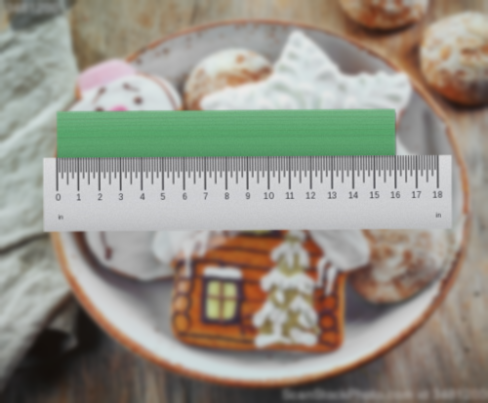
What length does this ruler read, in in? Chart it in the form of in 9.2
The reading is in 16
